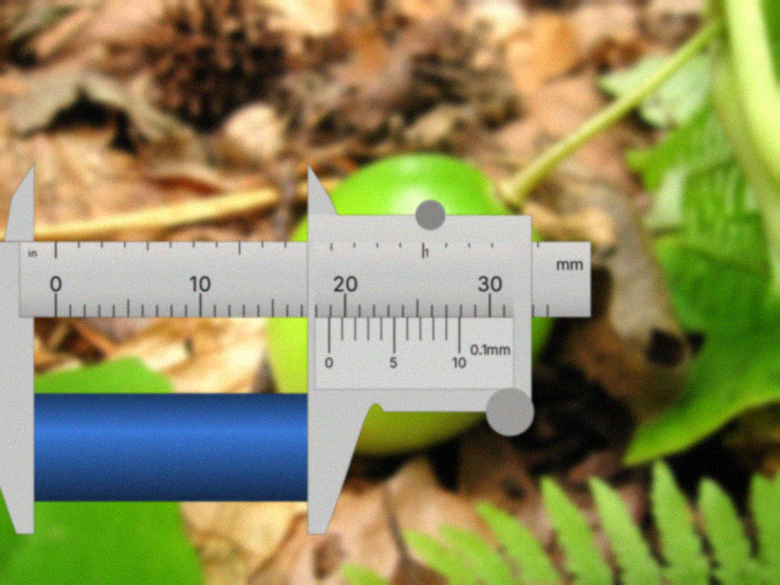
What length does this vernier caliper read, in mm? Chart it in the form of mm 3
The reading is mm 18.9
